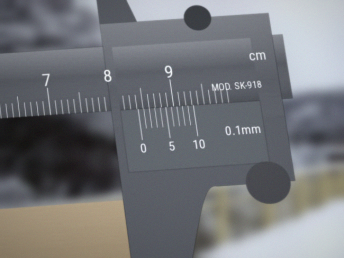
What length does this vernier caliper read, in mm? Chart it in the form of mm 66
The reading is mm 84.2
